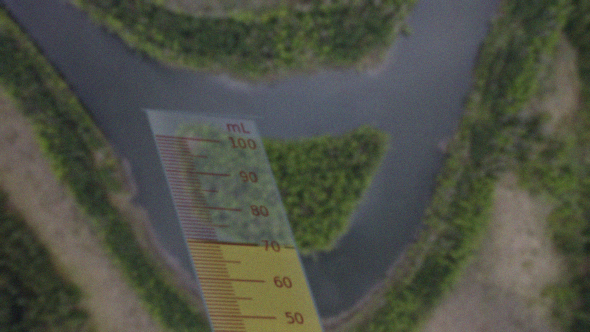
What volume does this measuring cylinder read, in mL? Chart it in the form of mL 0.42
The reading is mL 70
